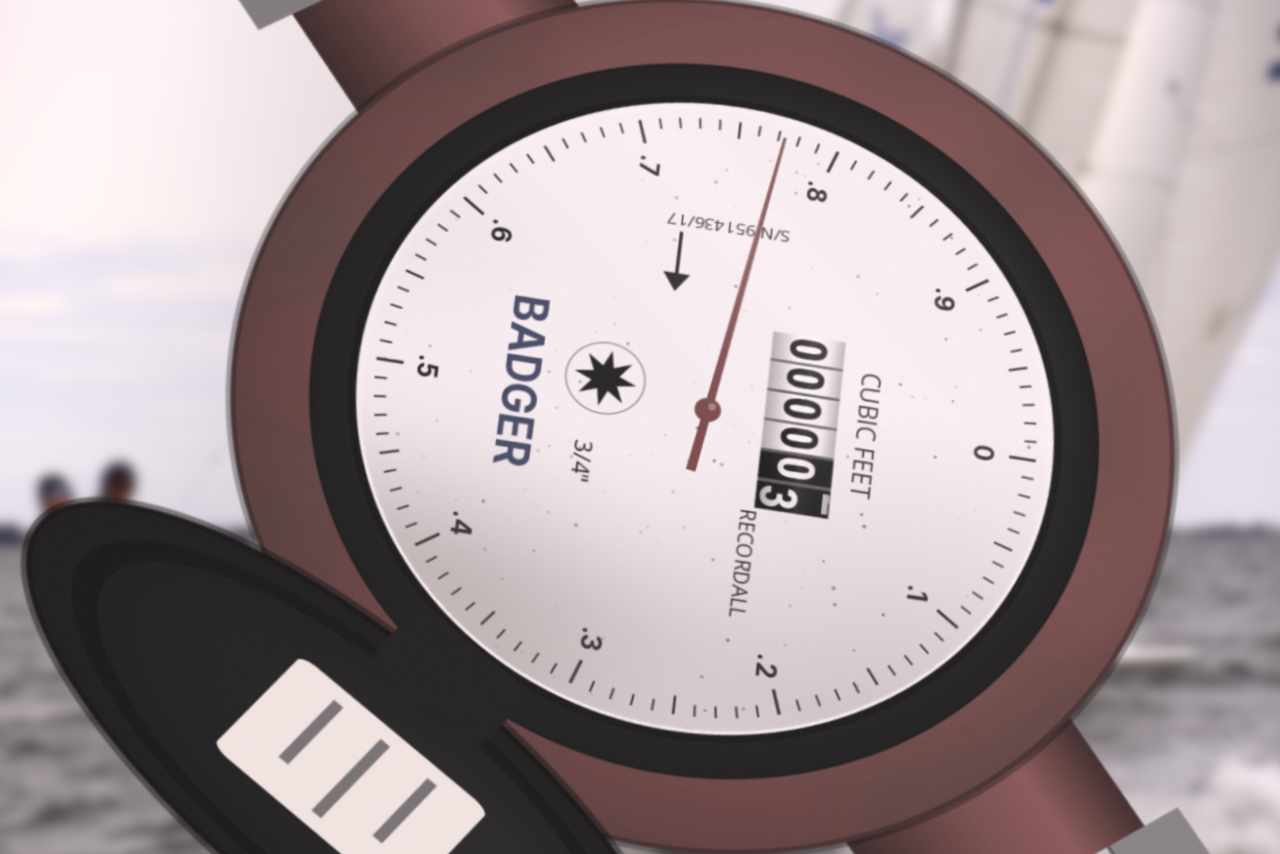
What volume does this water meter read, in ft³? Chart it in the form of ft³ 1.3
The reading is ft³ 2.77
